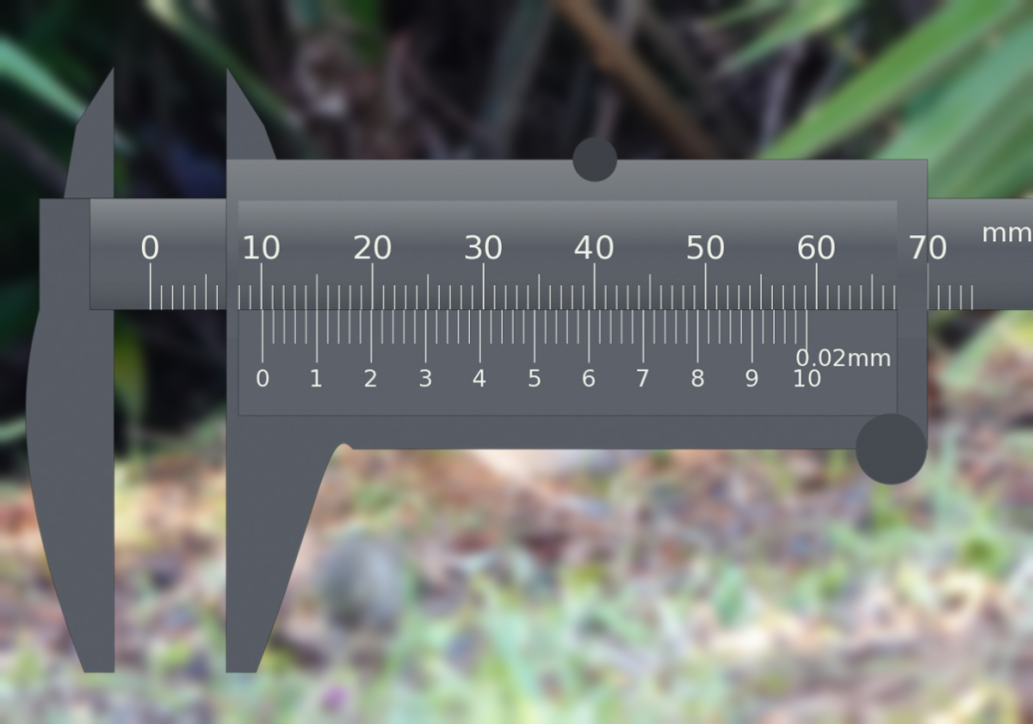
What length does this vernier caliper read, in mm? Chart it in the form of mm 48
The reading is mm 10.1
